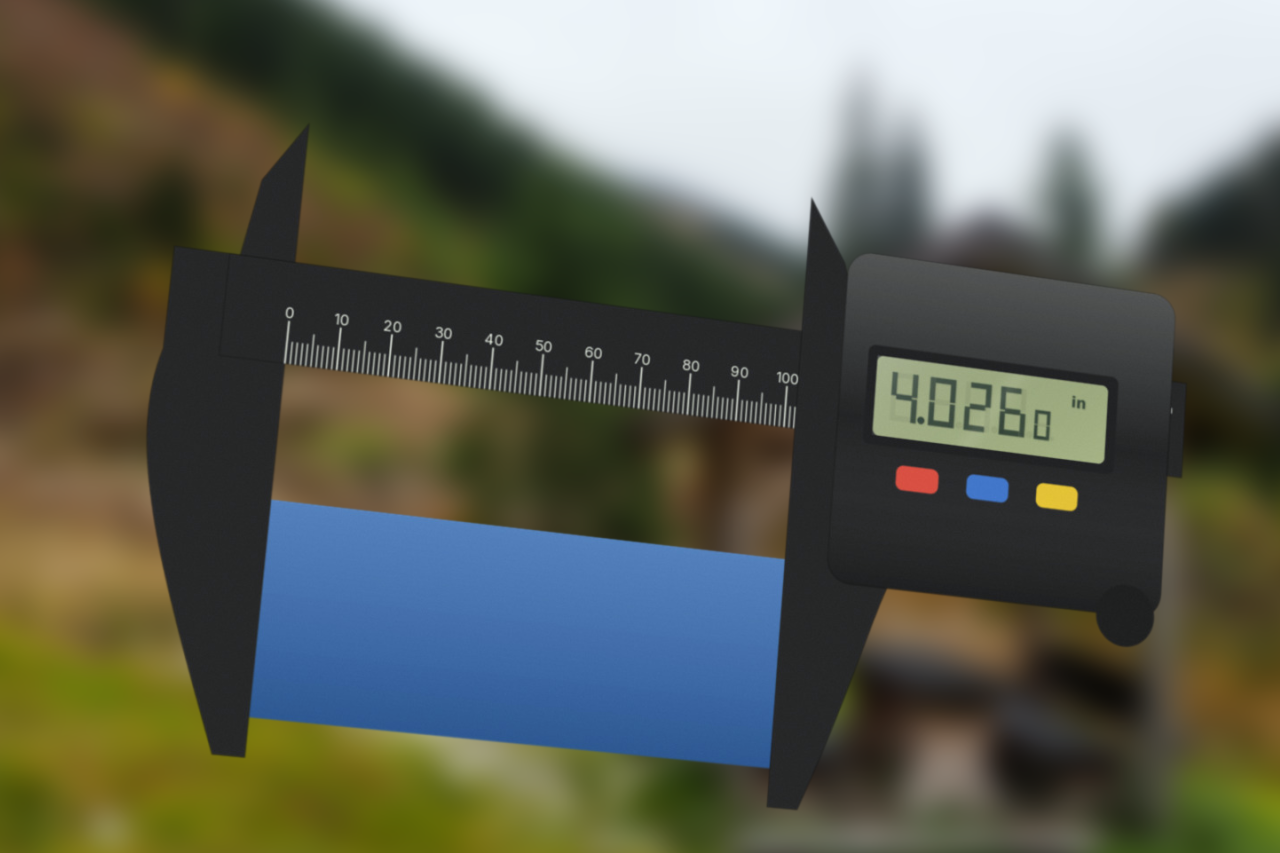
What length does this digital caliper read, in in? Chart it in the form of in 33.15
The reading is in 4.0260
